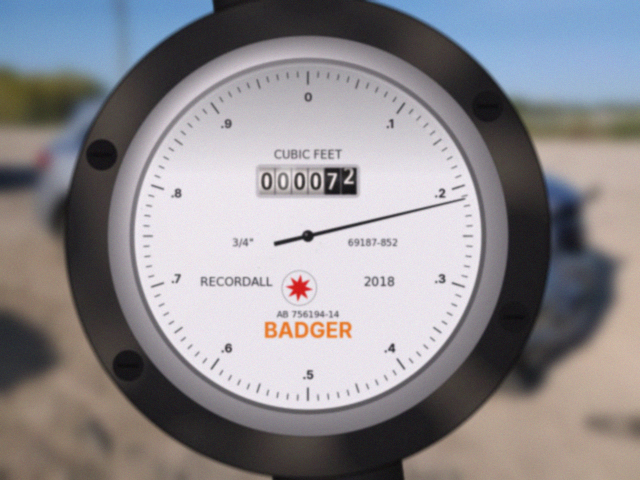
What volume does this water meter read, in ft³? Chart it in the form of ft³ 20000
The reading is ft³ 72.21
